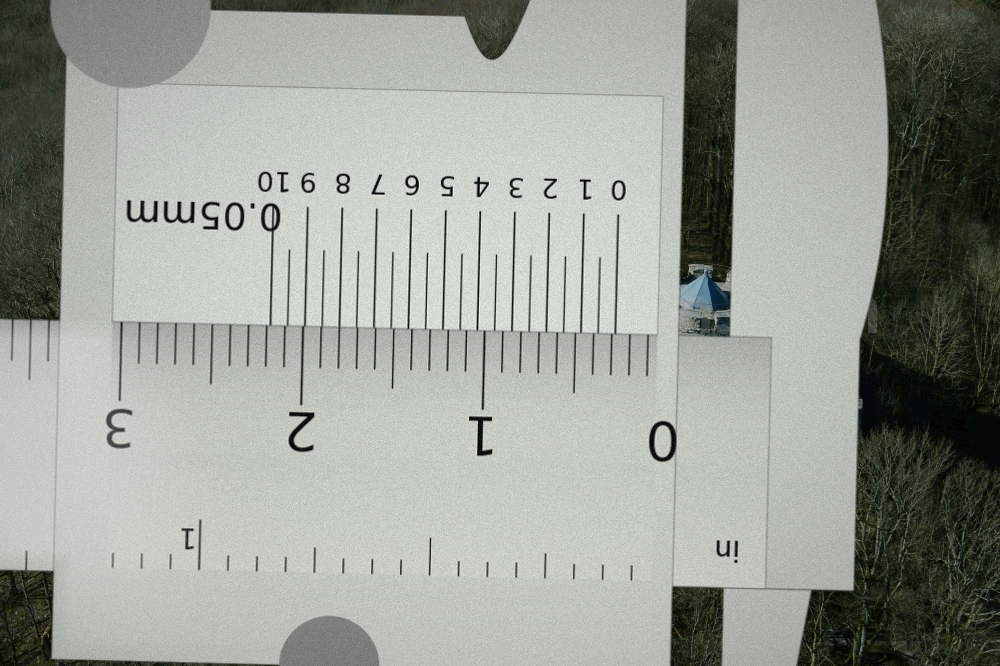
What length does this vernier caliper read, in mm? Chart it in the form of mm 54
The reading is mm 2.8
